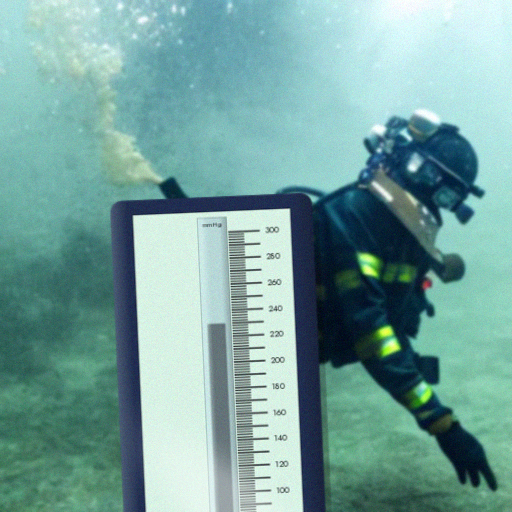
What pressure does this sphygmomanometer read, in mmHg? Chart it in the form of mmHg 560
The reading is mmHg 230
